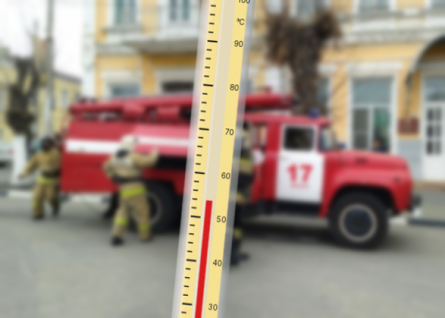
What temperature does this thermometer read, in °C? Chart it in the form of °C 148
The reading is °C 54
